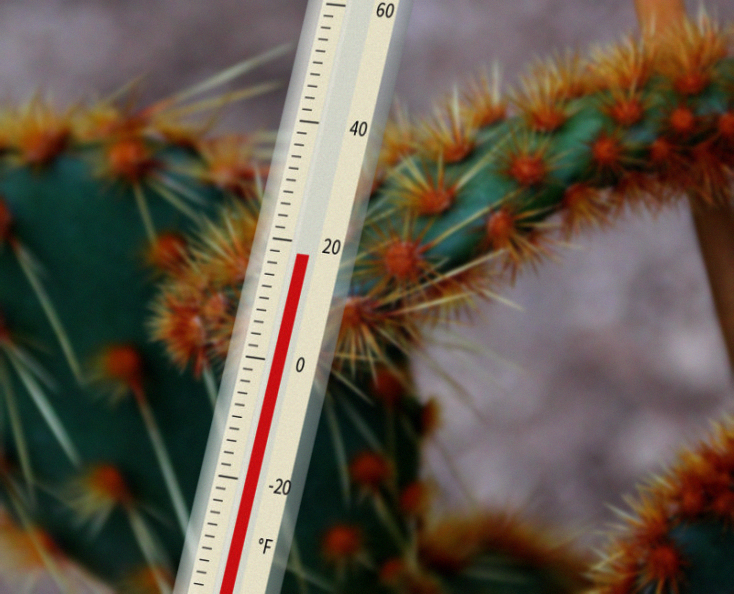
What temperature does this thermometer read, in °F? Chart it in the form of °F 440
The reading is °F 18
